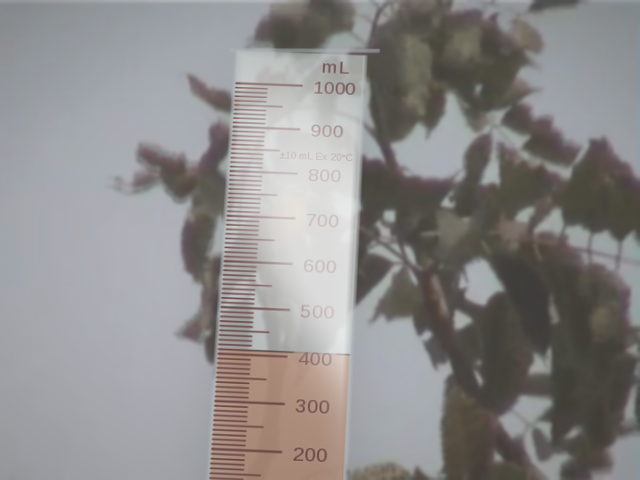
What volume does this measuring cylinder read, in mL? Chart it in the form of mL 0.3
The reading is mL 410
